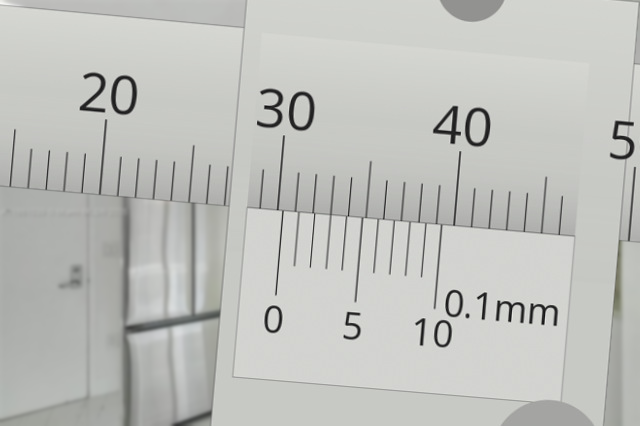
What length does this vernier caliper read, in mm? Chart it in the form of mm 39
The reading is mm 30.3
